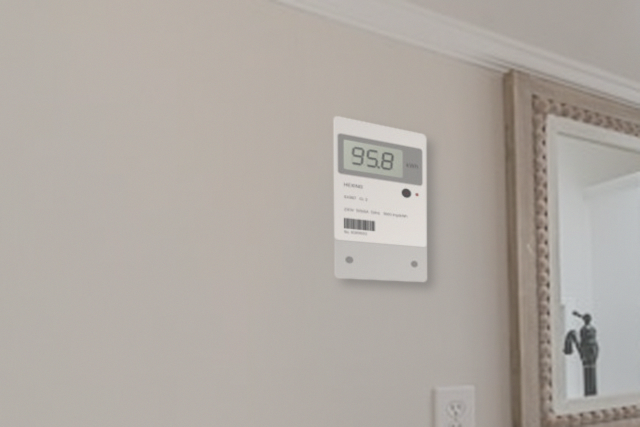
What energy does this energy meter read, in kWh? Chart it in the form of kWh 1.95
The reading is kWh 95.8
